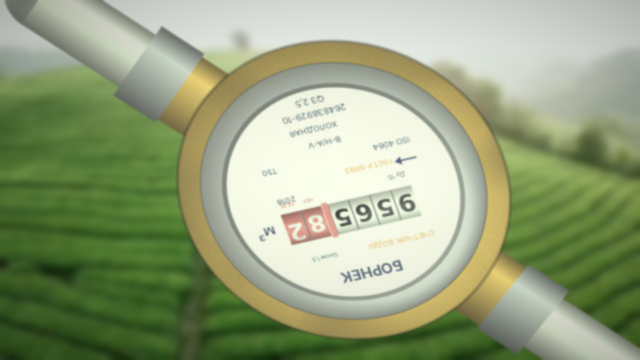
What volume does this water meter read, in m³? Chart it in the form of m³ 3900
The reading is m³ 9565.82
